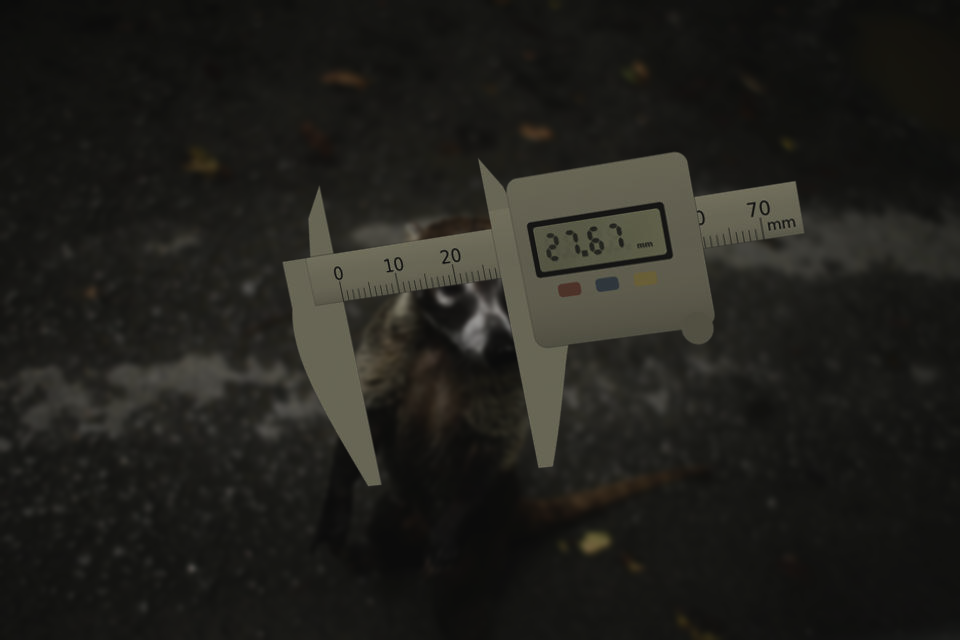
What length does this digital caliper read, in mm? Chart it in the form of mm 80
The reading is mm 27.67
